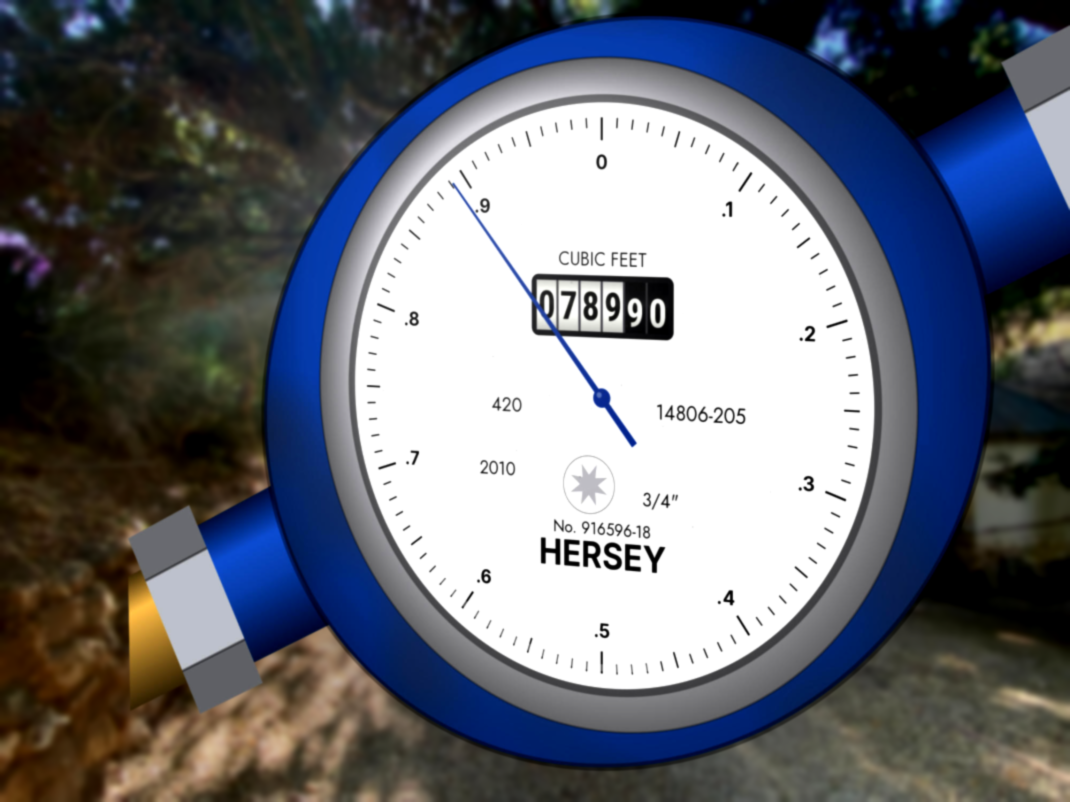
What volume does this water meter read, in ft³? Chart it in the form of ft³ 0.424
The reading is ft³ 78989.89
